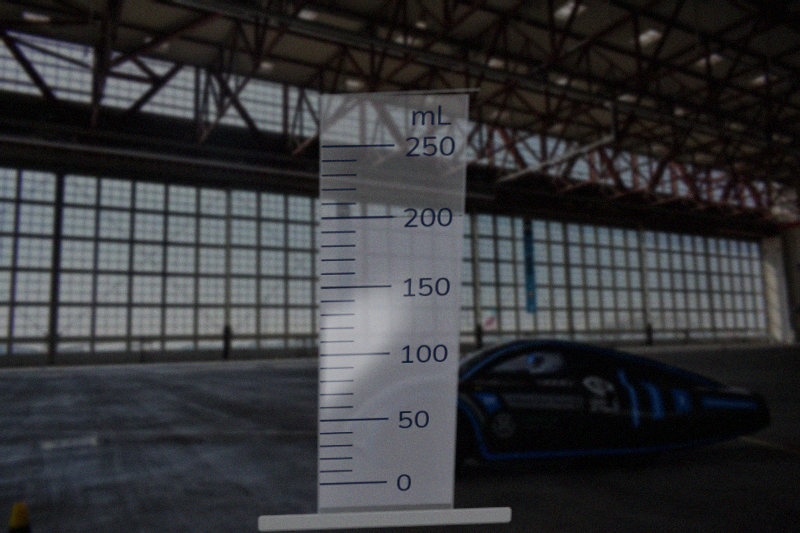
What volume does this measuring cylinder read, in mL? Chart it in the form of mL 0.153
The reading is mL 200
